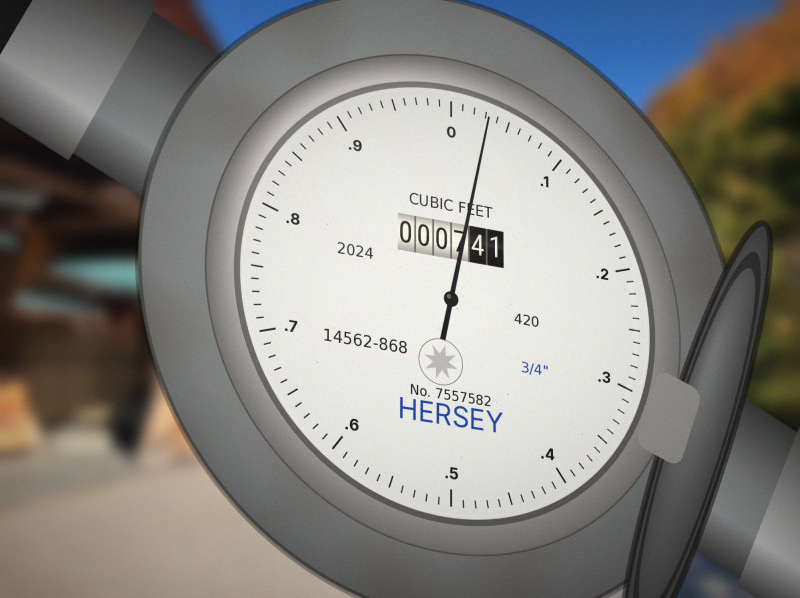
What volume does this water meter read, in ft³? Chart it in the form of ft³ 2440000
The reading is ft³ 741.03
